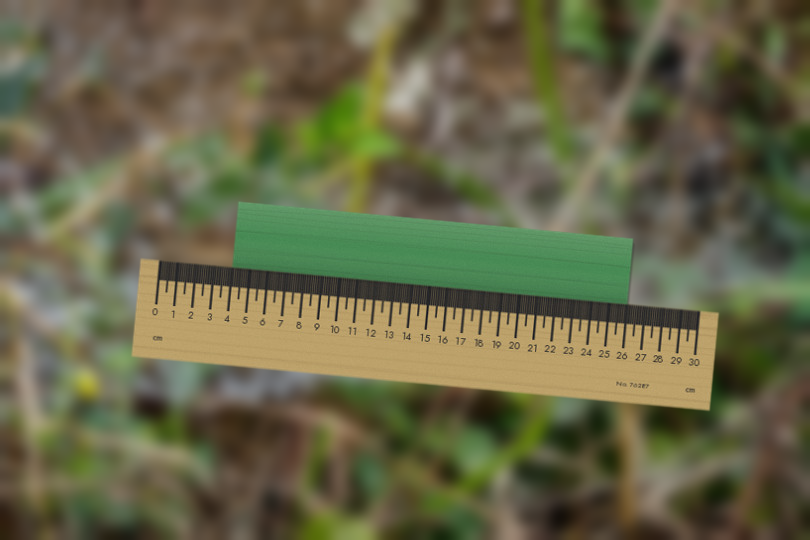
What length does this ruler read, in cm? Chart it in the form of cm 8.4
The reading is cm 22
